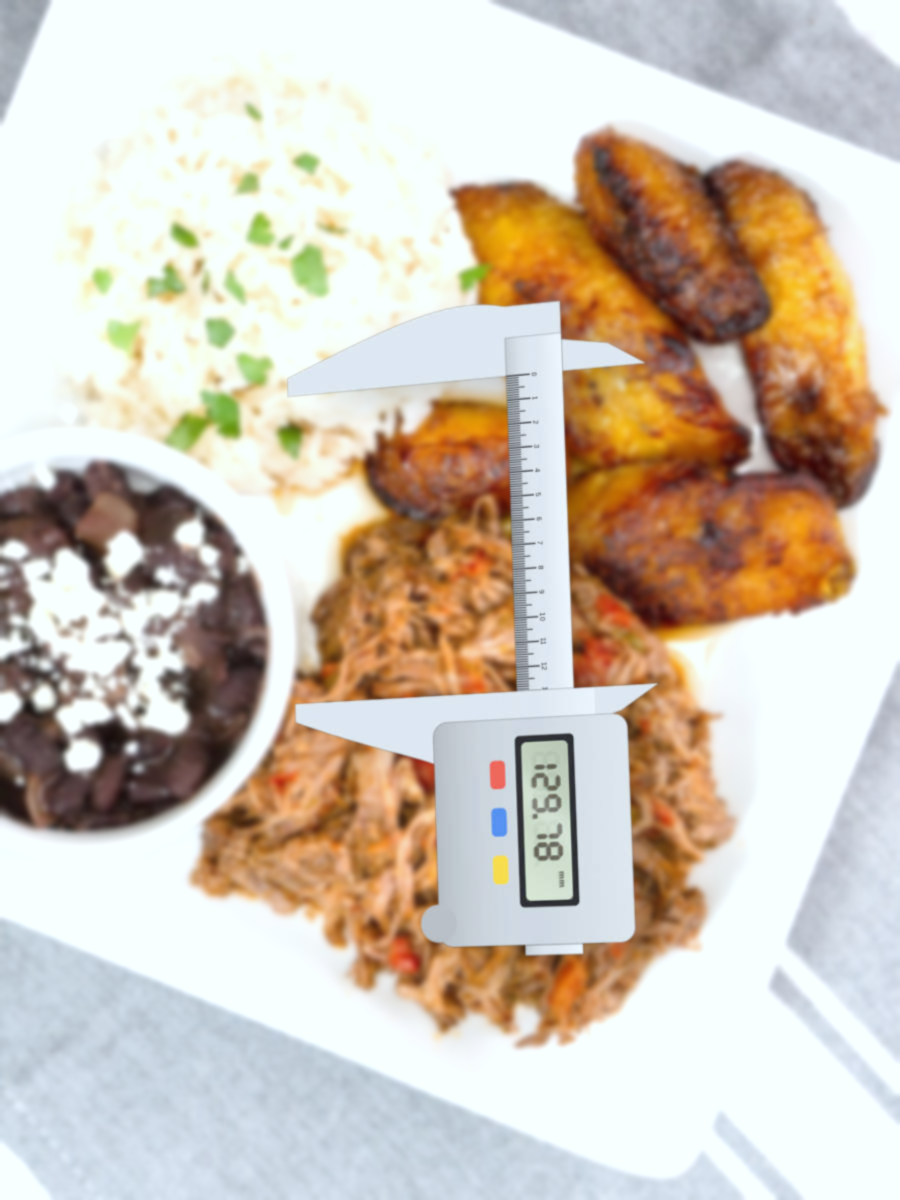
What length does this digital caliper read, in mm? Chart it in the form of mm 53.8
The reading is mm 129.78
